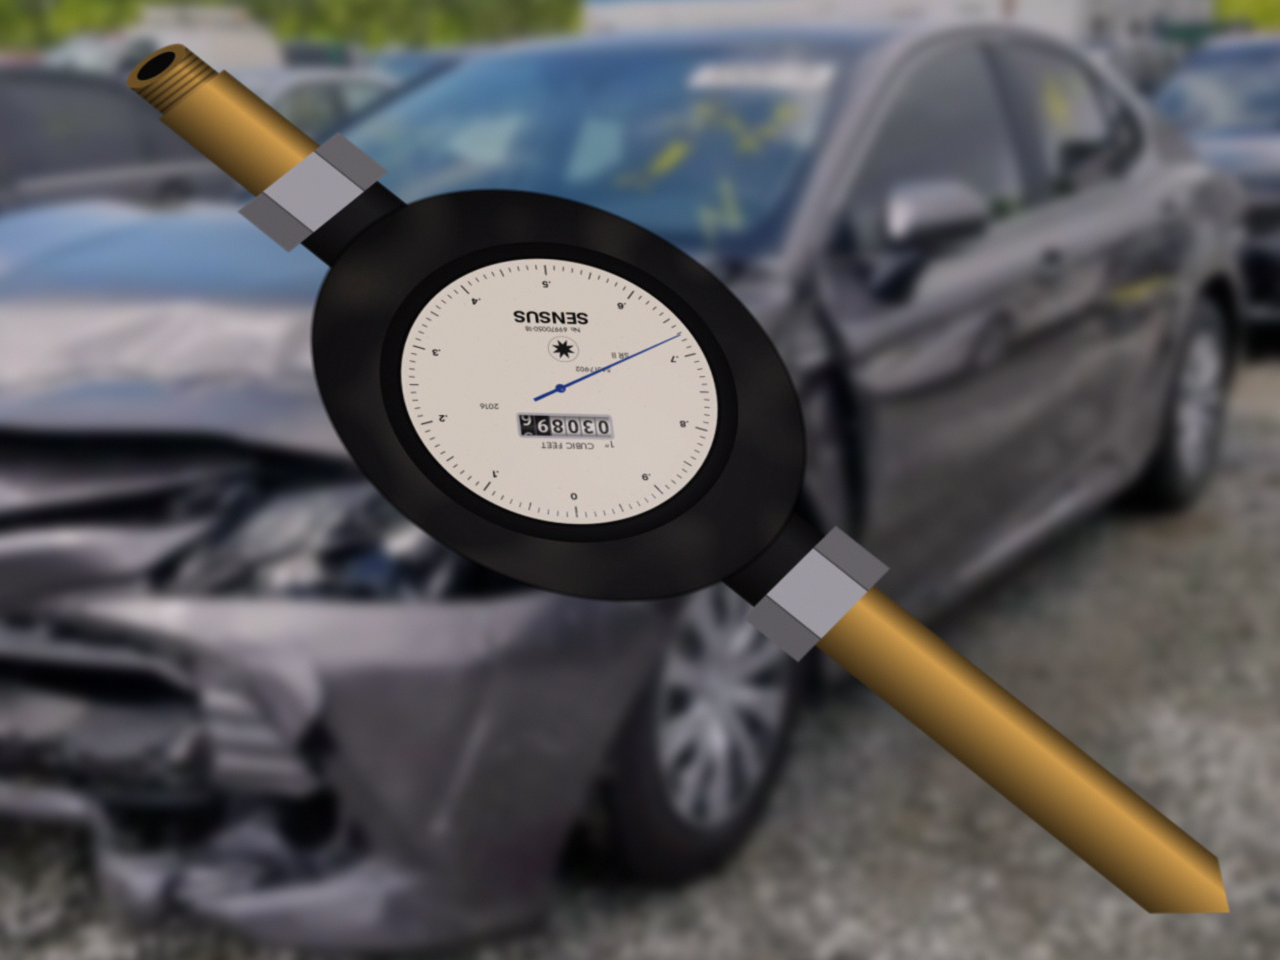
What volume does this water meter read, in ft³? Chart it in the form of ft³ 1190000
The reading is ft³ 30895.67
